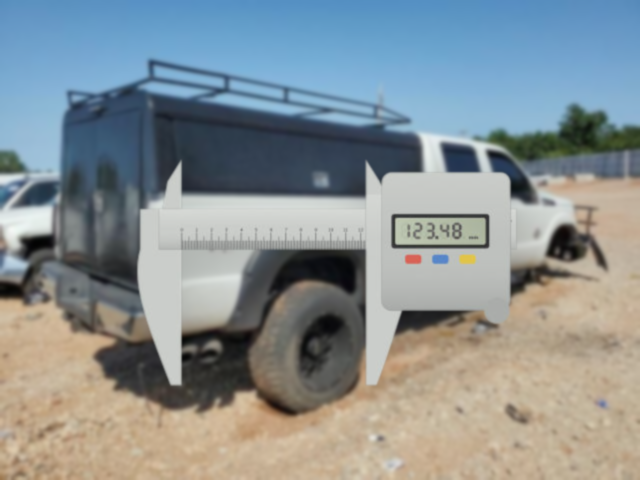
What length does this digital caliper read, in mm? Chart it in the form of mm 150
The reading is mm 123.48
